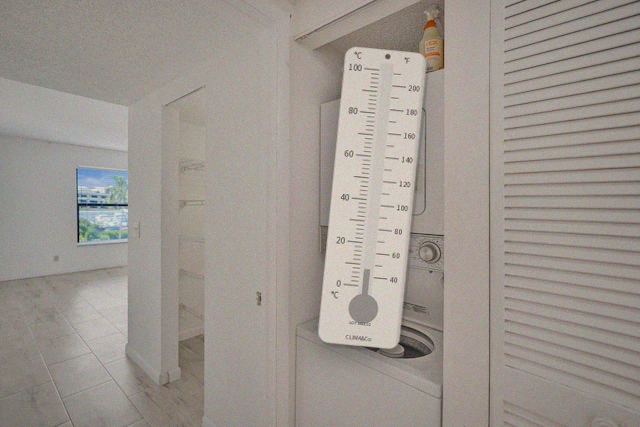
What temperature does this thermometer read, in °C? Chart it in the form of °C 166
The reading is °C 8
